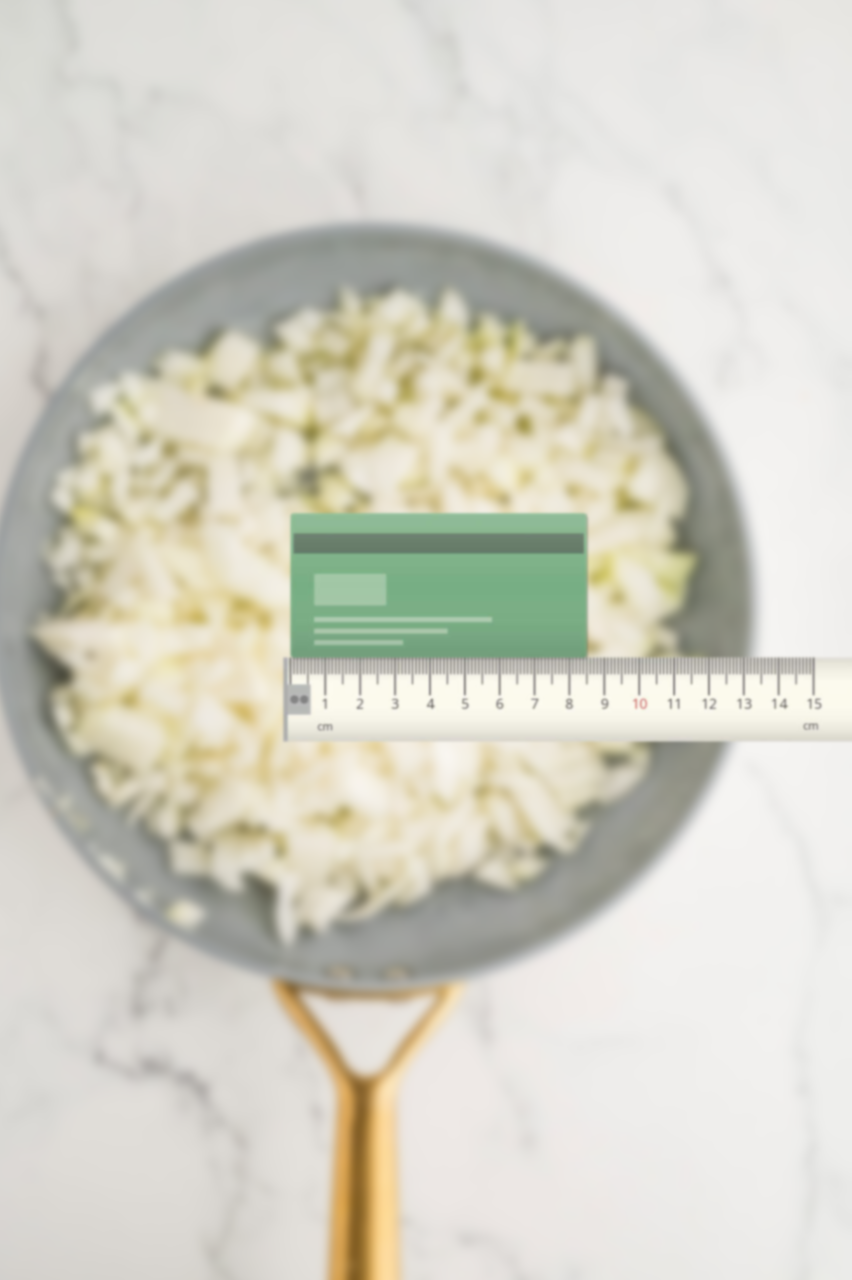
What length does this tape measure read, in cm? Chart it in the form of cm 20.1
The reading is cm 8.5
